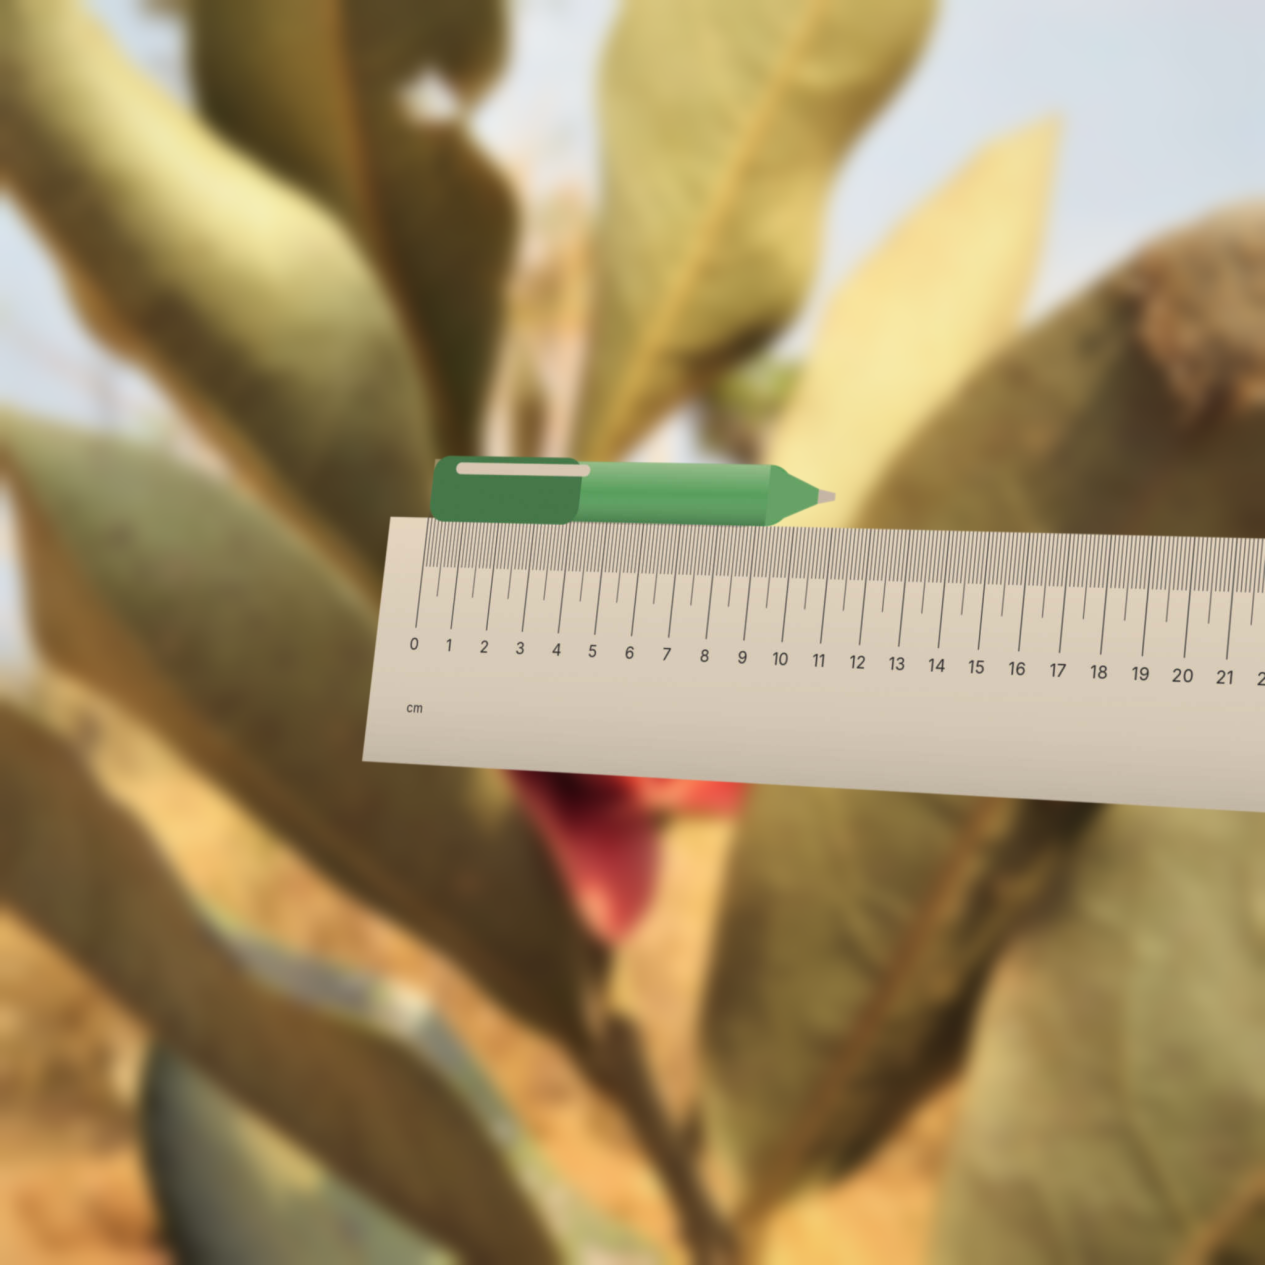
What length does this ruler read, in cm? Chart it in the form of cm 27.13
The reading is cm 11
